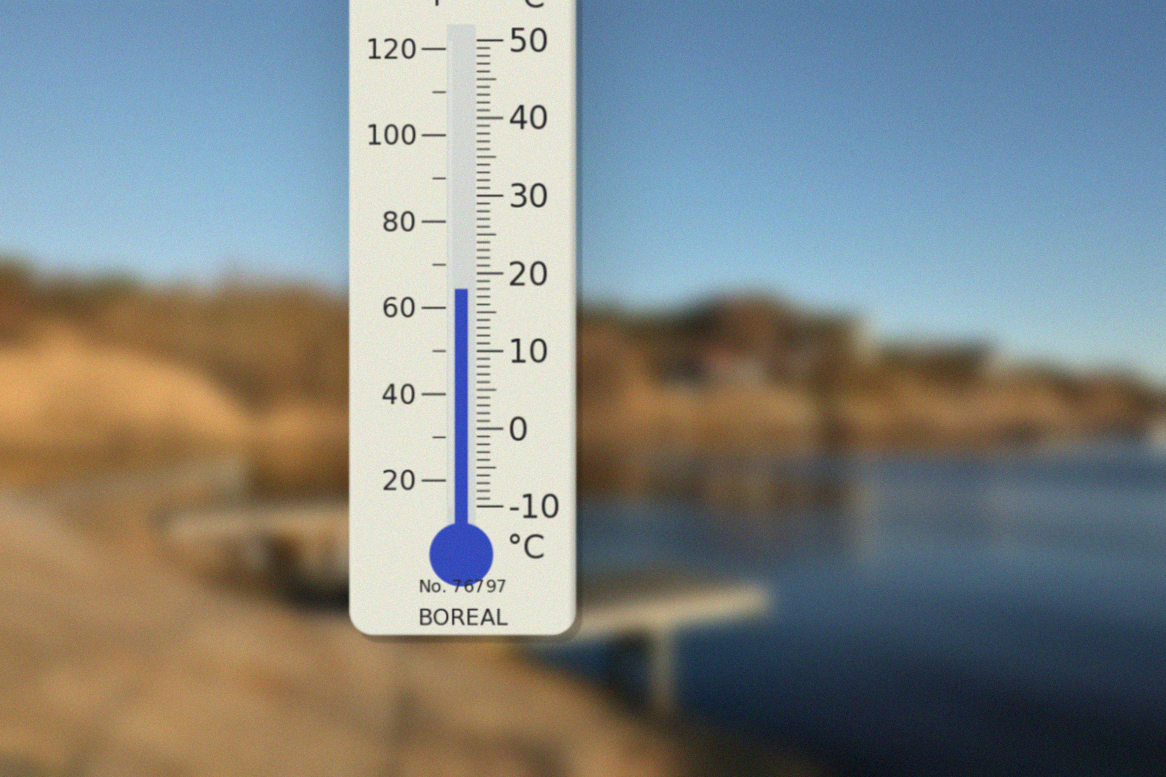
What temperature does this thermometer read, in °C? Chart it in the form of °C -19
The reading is °C 18
